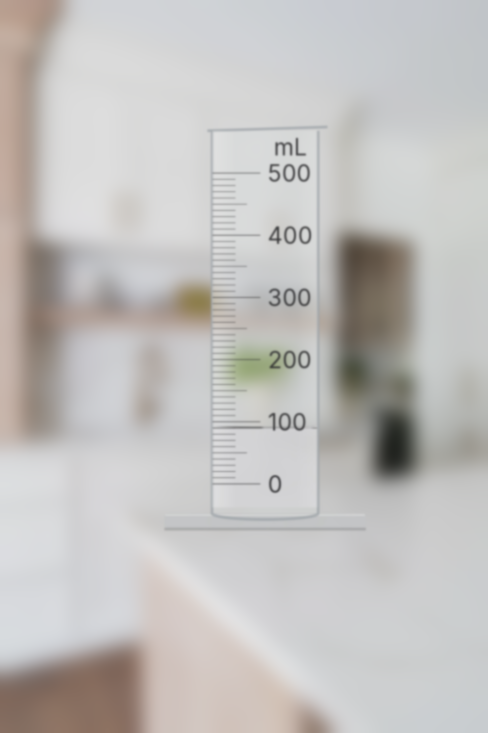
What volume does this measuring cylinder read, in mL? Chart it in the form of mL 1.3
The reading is mL 90
